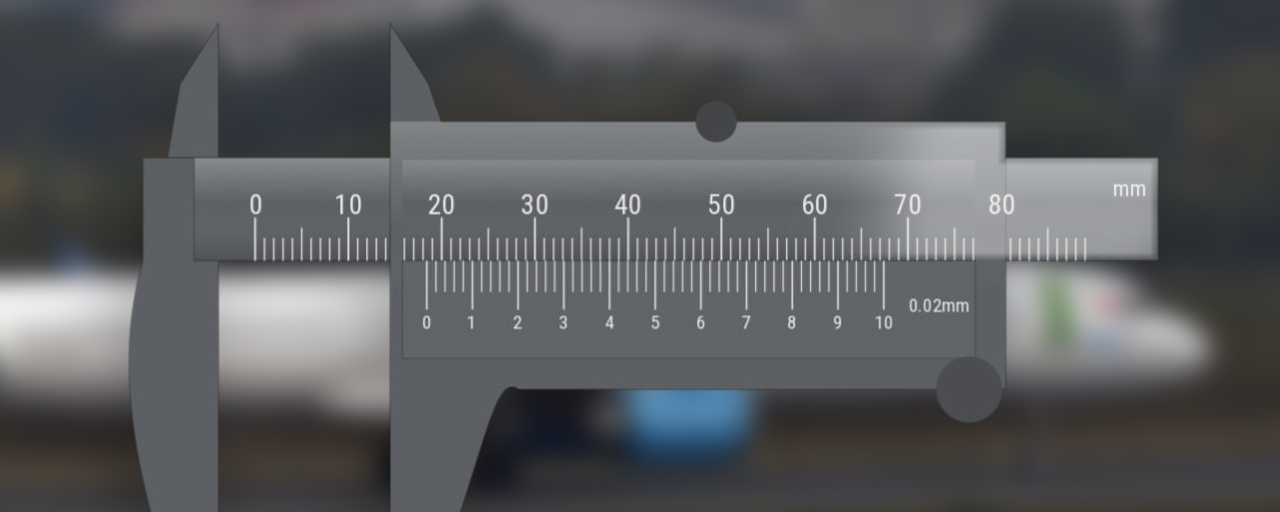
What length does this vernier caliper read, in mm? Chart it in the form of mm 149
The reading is mm 18.4
